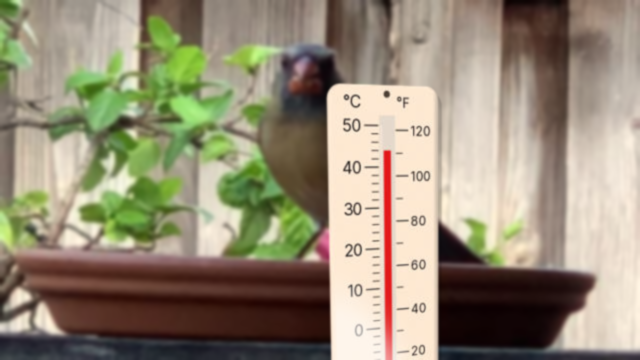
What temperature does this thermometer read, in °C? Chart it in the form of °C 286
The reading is °C 44
